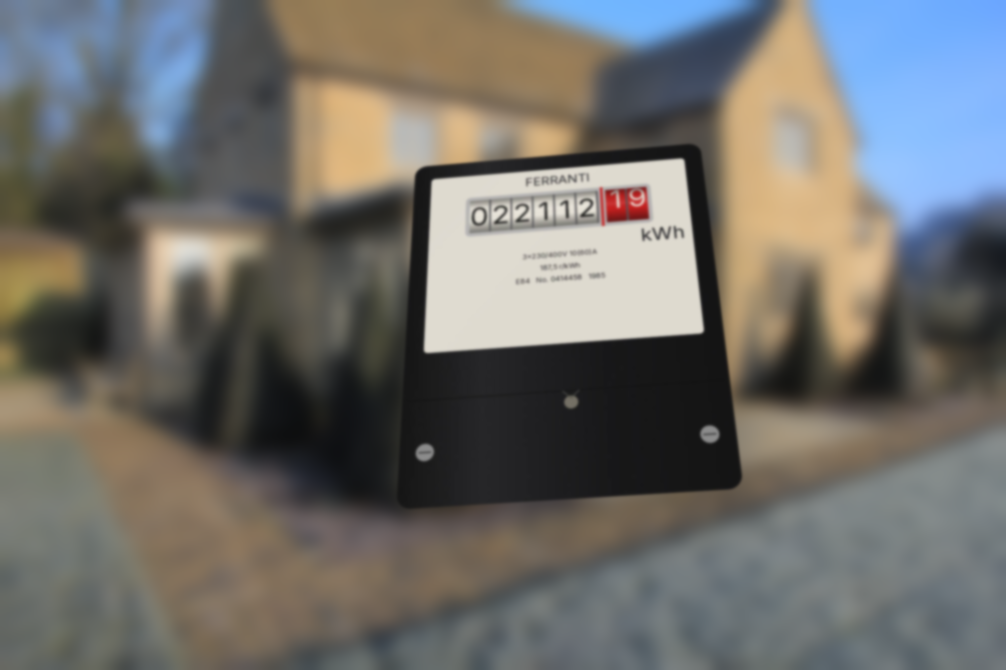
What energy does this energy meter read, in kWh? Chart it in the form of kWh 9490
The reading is kWh 22112.19
